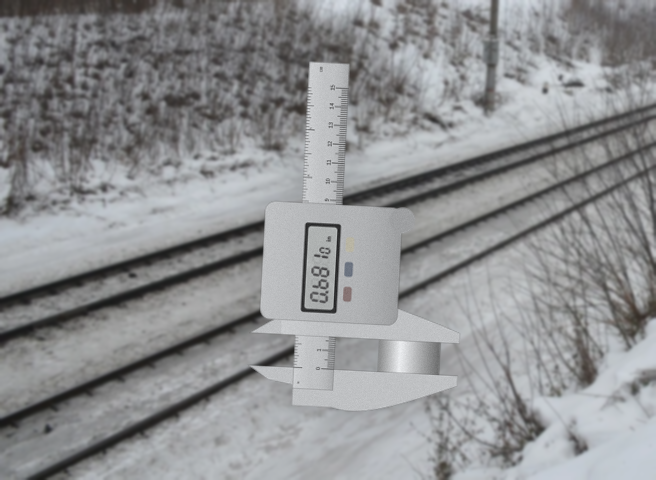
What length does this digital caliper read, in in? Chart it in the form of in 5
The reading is in 0.6810
